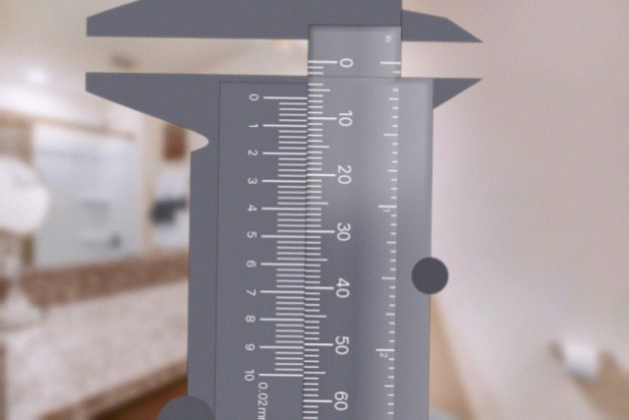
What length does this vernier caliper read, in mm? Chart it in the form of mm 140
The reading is mm 6.5
